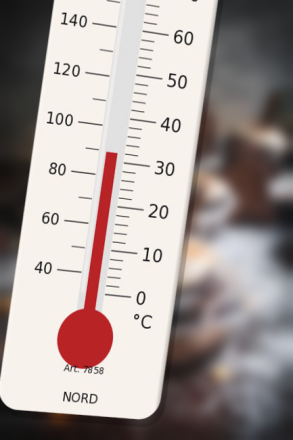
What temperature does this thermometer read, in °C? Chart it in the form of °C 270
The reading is °C 32
